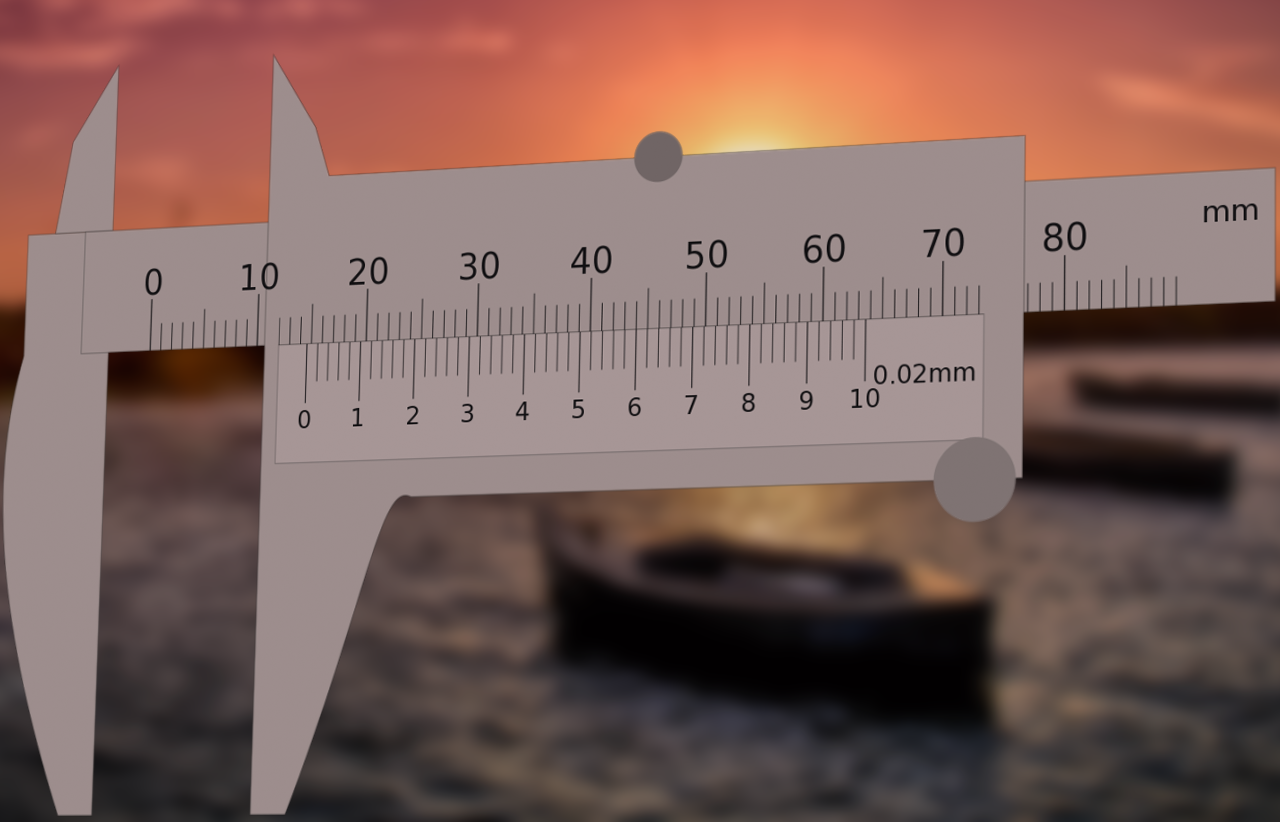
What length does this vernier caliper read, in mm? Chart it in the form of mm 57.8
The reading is mm 14.6
